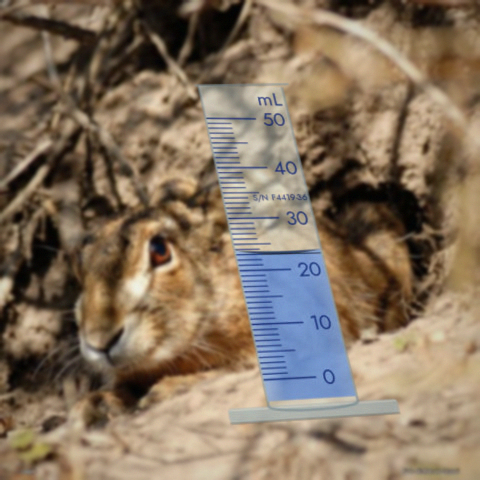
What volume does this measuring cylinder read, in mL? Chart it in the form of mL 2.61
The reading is mL 23
